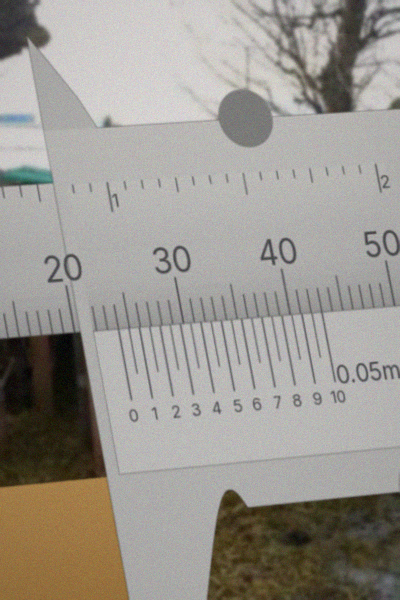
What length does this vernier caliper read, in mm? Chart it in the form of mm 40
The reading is mm 24.0
